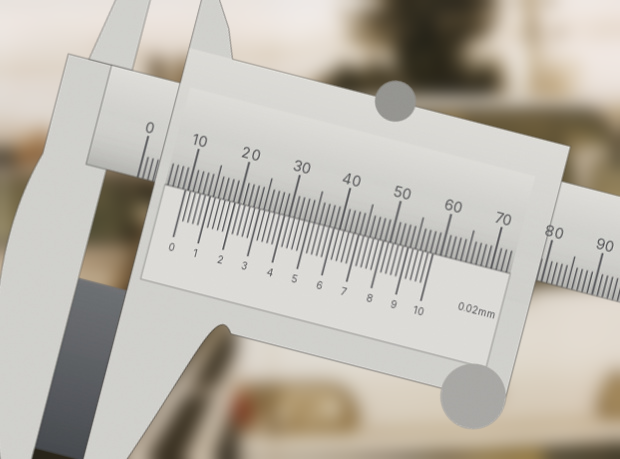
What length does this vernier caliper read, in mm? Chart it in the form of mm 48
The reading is mm 9.5
